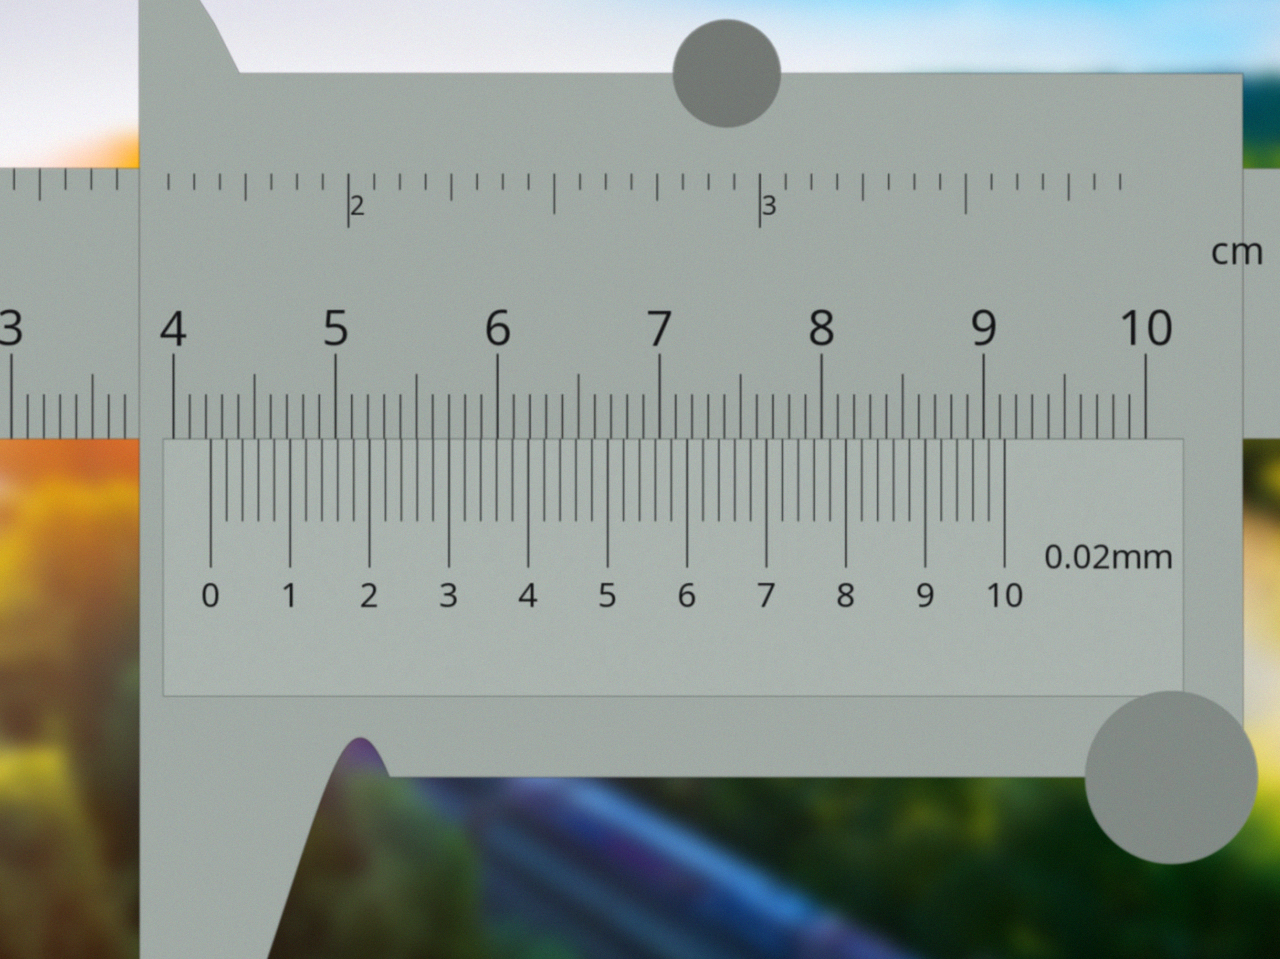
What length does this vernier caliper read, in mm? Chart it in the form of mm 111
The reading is mm 42.3
